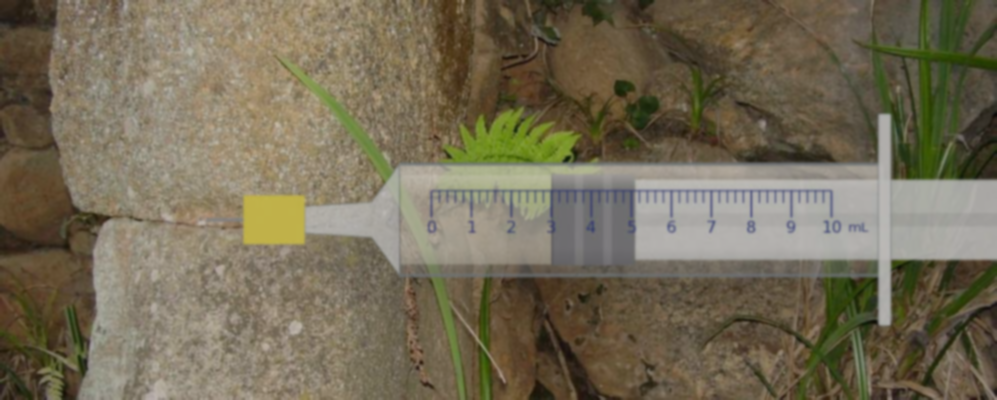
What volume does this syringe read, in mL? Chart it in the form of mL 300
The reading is mL 3
